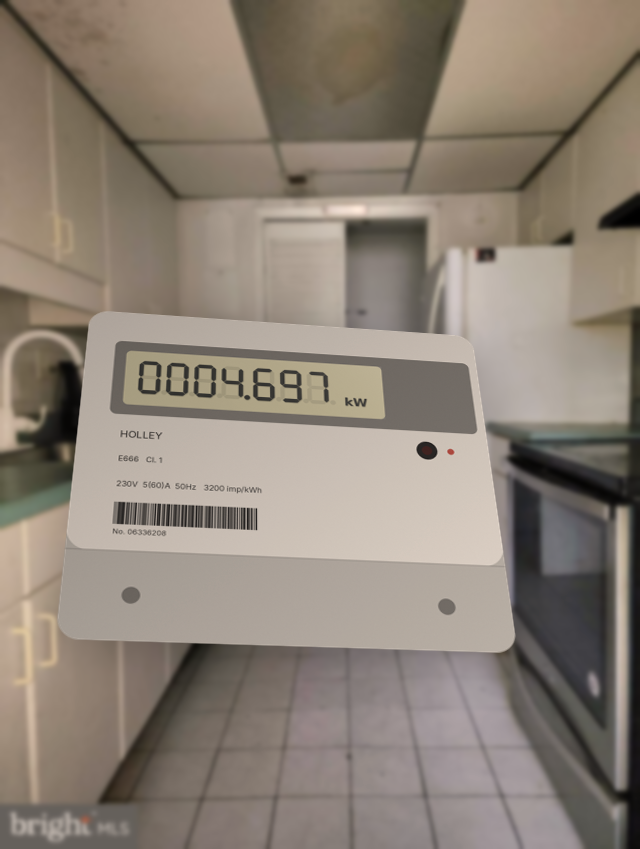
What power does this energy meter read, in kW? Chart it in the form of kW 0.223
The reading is kW 4.697
